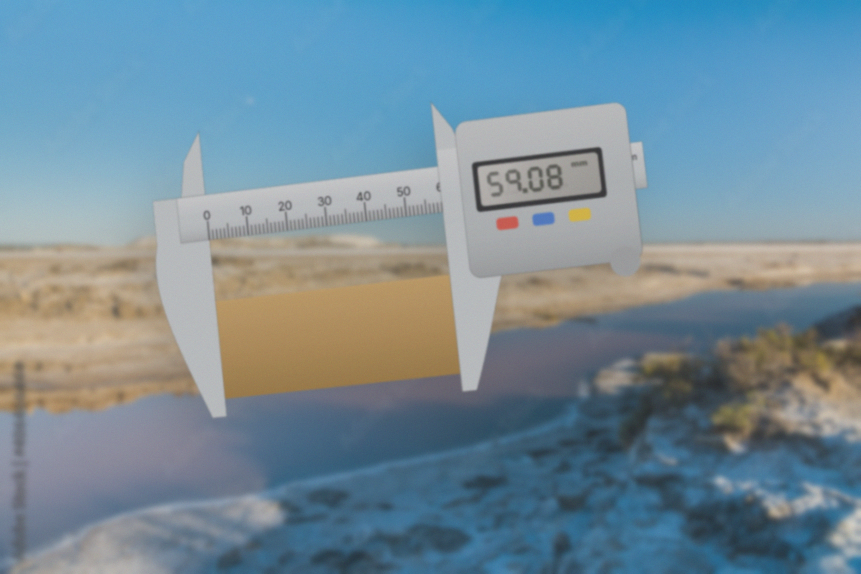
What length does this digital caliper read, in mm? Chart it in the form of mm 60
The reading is mm 59.08
